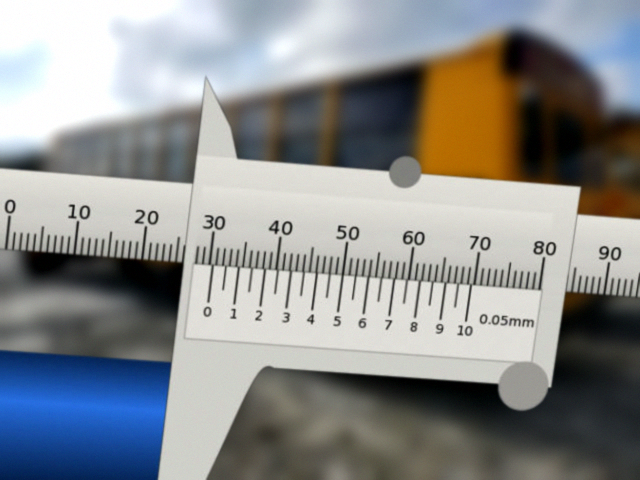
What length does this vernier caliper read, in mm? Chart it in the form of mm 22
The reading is mm 30.5
